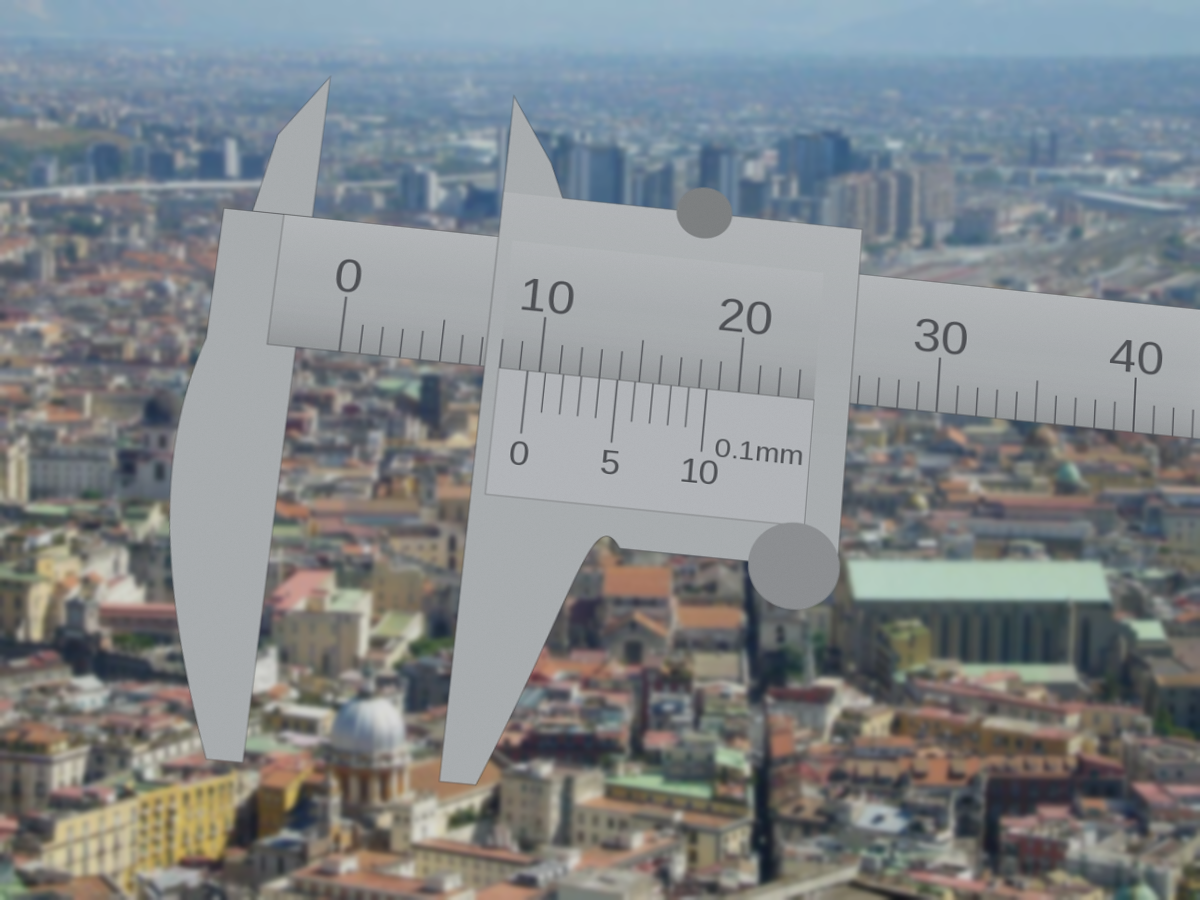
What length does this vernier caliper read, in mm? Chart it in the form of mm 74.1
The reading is mm 9.4
